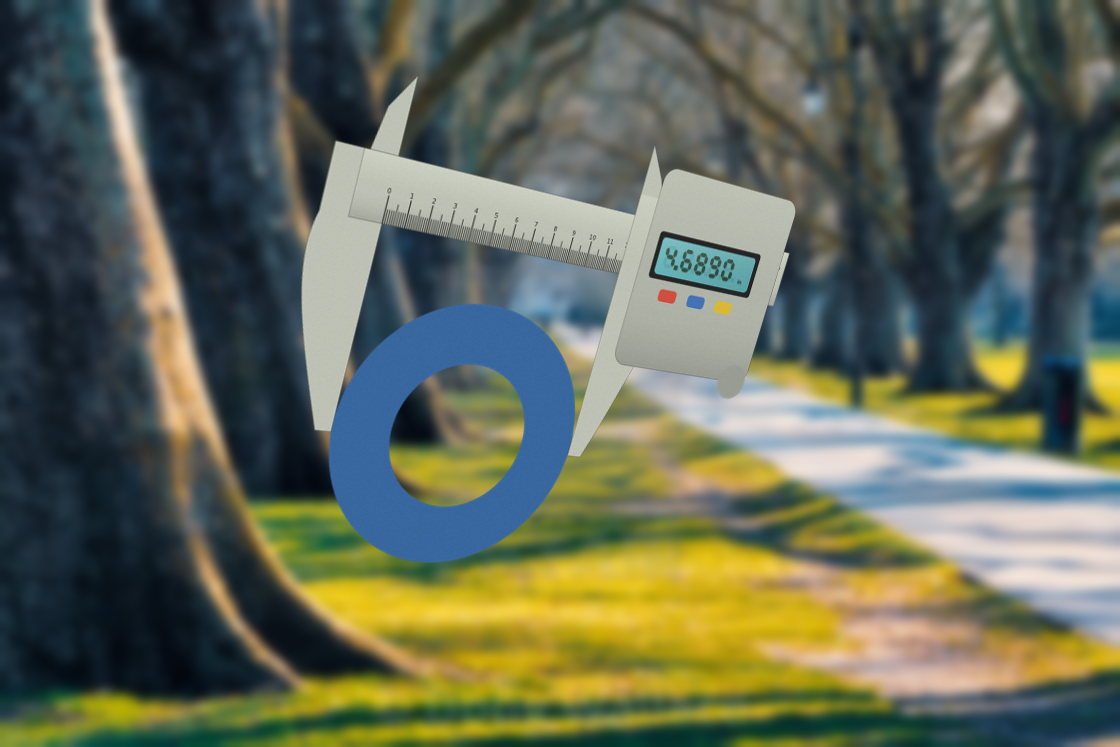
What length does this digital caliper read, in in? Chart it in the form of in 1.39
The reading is in 4.6890
